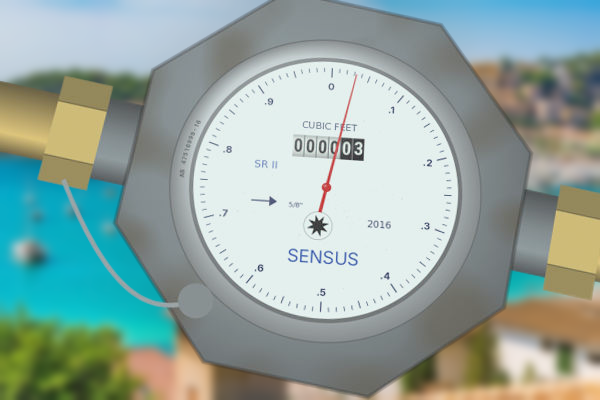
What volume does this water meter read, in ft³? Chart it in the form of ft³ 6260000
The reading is ft³ 3.03
